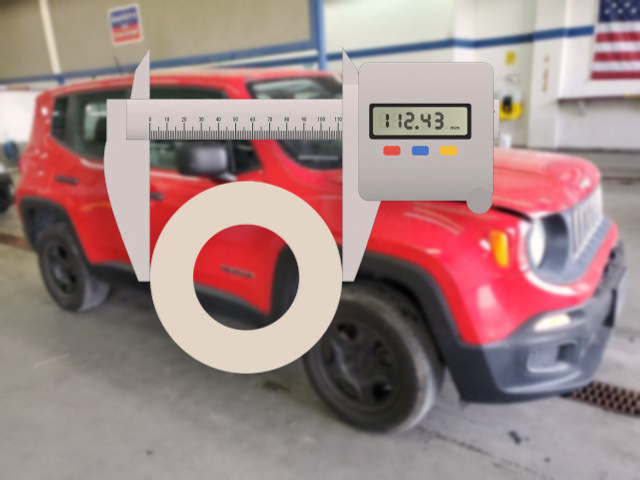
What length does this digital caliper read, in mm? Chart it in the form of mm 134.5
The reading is mm 112.43
